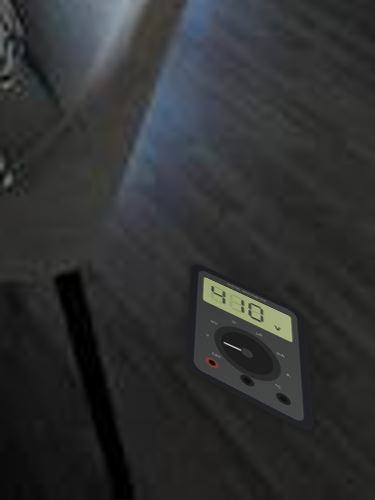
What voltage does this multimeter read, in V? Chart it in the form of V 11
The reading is V 410
